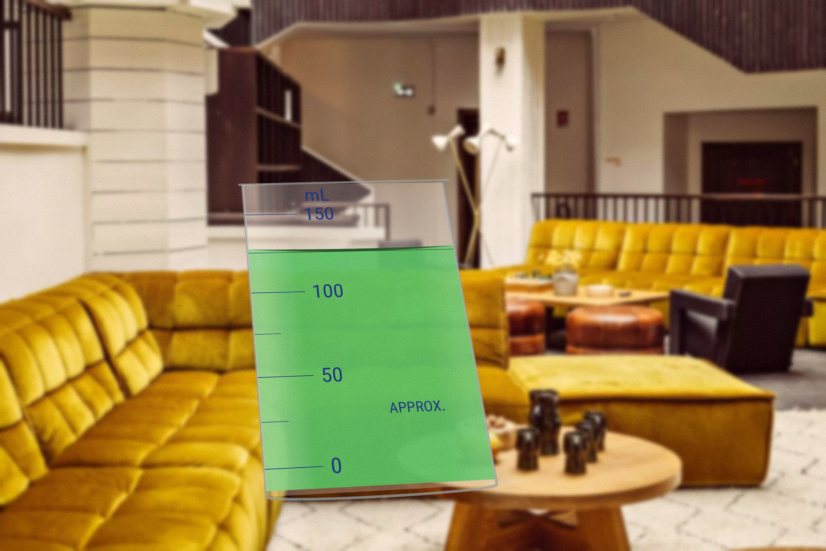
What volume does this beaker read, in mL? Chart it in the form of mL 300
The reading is mL 125
